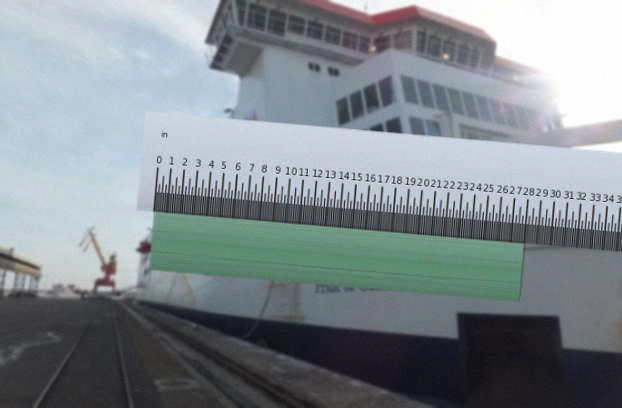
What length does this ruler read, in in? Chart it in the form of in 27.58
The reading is in 28
